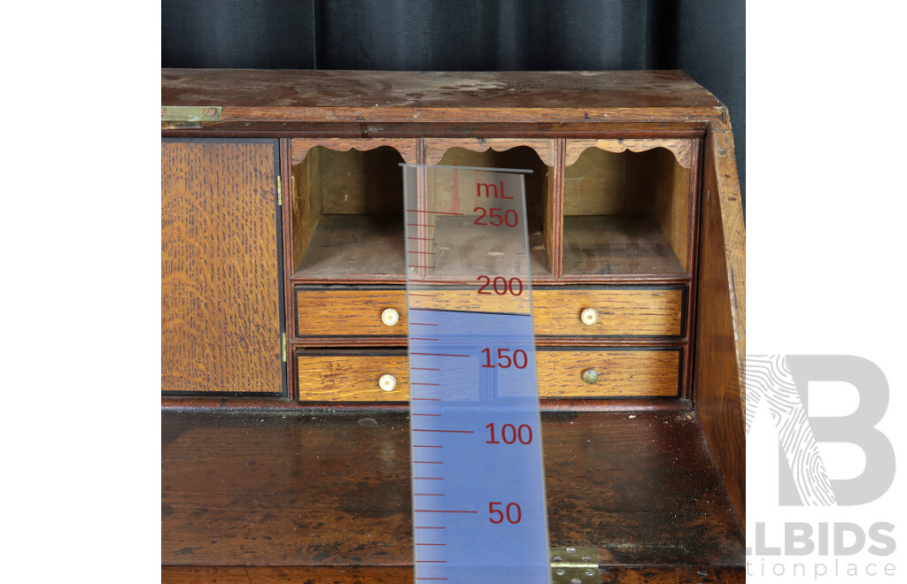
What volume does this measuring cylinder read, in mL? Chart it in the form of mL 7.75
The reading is mL 180
